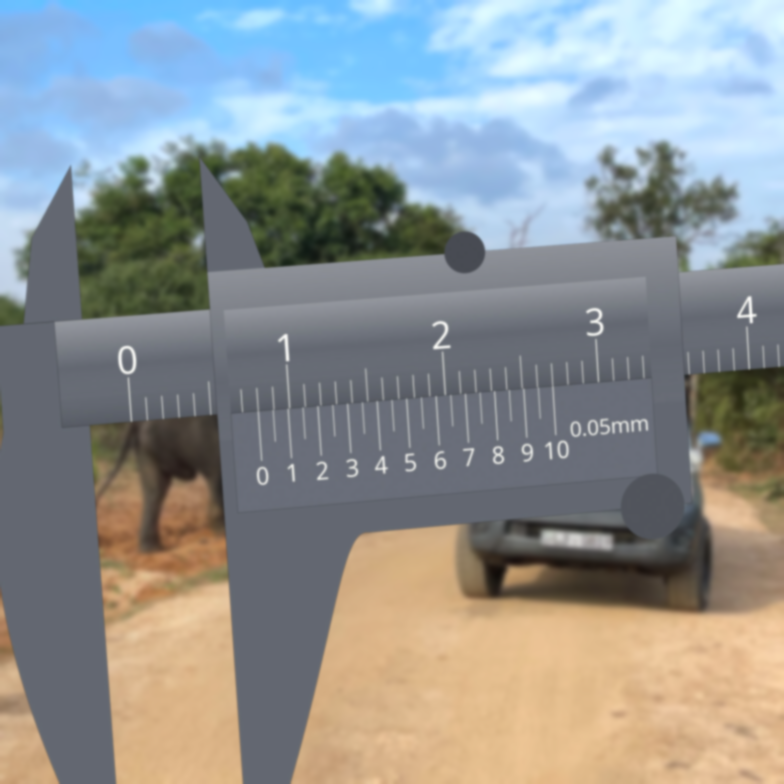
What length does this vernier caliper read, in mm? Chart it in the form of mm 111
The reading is mm 8.0
